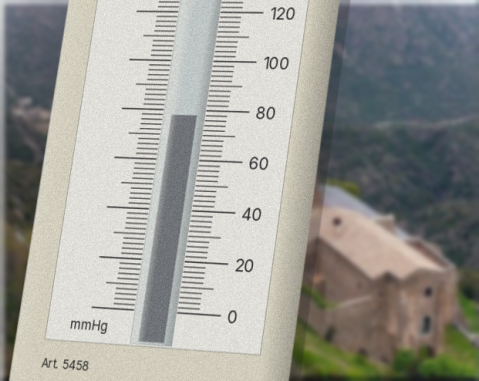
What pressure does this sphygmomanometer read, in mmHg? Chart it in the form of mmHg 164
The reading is mmHg 78
